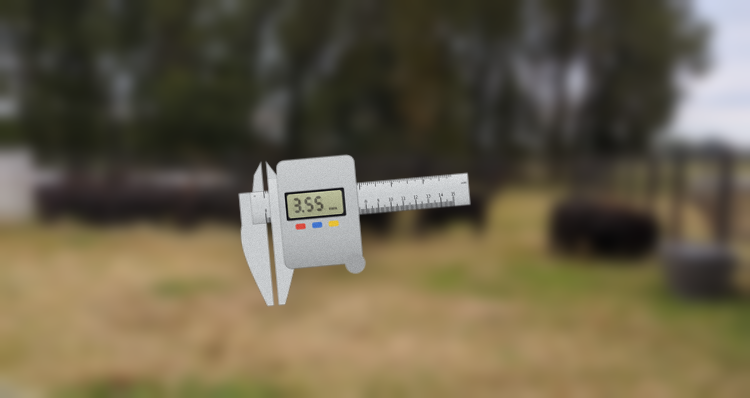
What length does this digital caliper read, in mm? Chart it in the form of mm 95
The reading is mm 3.55
